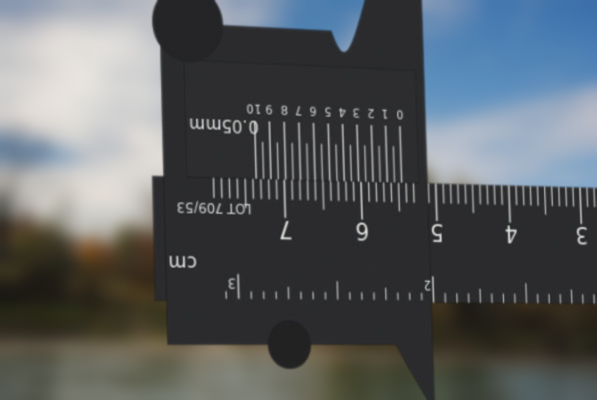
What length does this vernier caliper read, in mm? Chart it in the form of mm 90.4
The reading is mm 54.6
